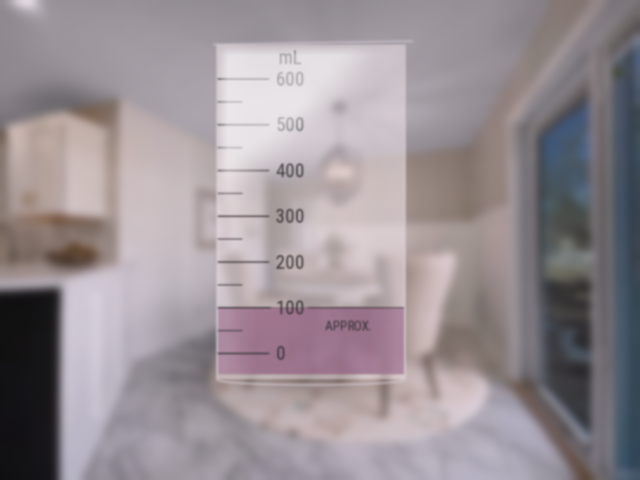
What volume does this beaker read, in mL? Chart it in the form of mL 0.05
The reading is mL 100
